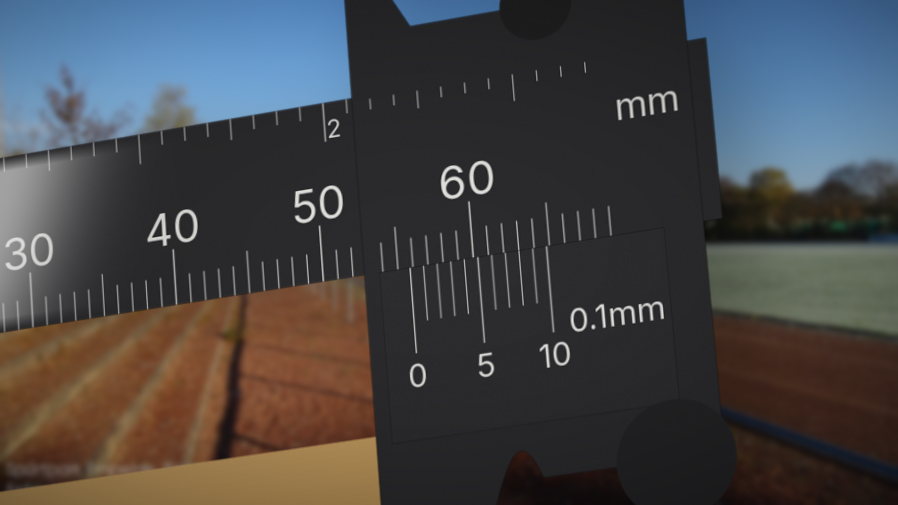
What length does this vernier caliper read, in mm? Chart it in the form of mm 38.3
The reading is mm 55.8
